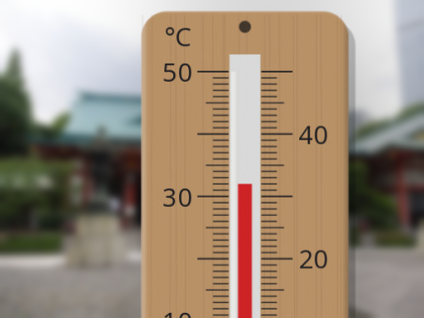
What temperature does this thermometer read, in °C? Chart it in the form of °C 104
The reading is °C 32
